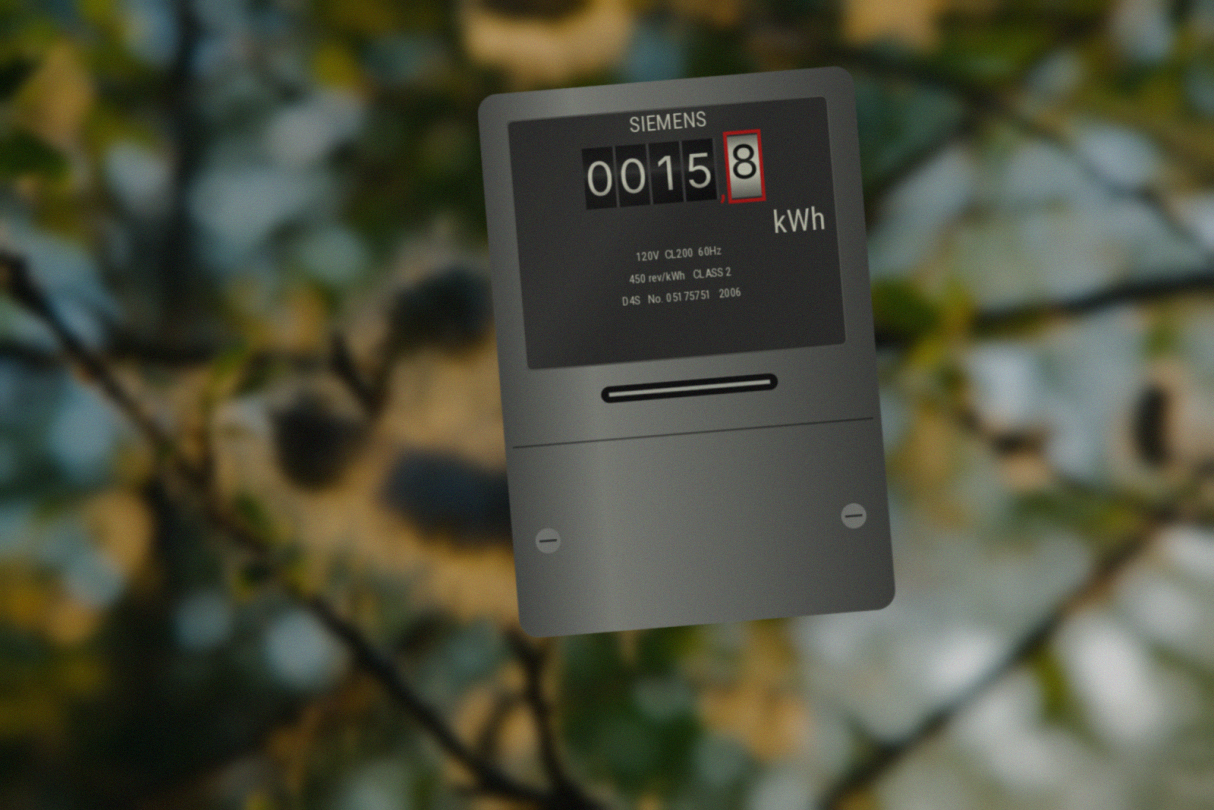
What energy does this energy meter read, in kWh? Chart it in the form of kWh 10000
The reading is kWh 15.8
